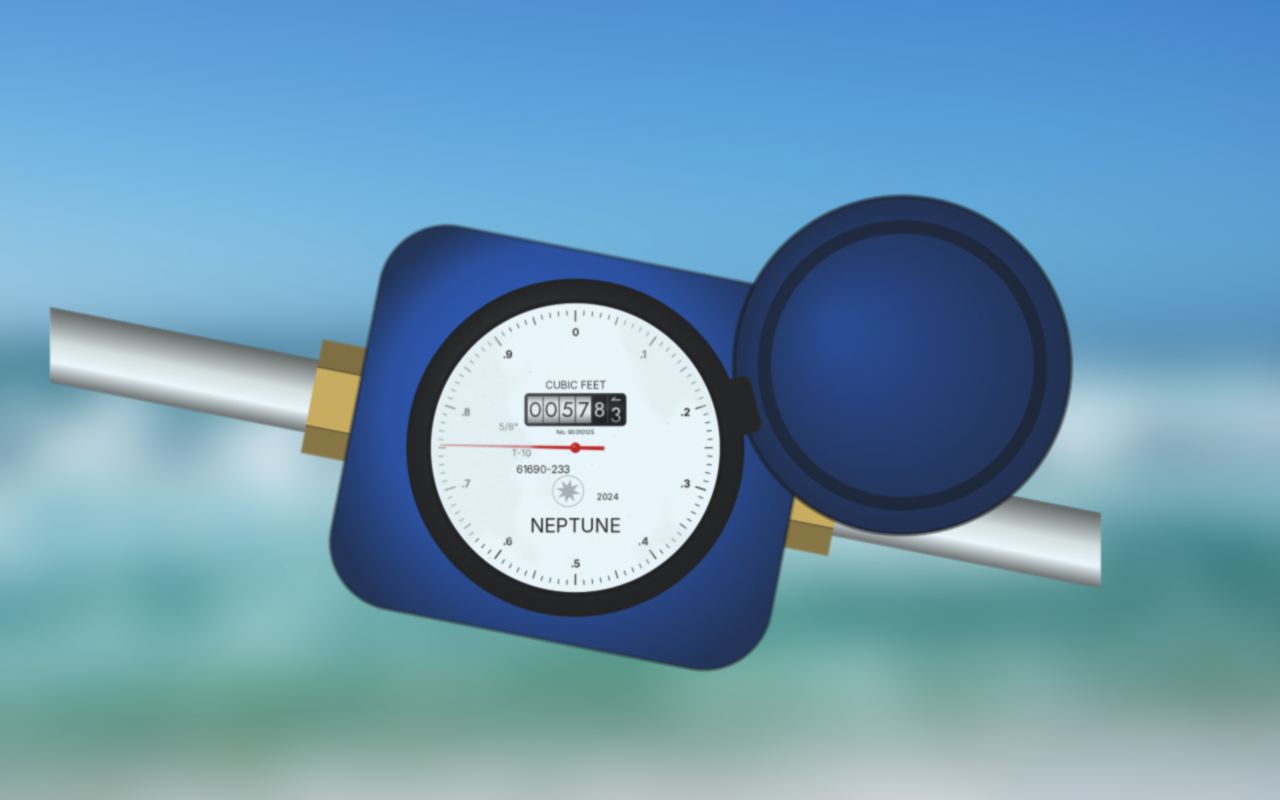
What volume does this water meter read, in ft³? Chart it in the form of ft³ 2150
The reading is ft³ 5782.75
